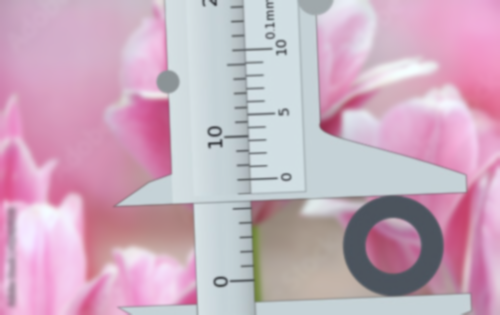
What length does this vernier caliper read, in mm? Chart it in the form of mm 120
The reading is mm 7.0
